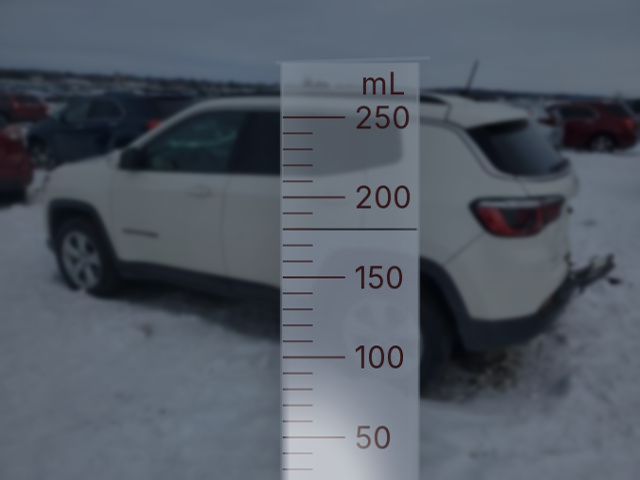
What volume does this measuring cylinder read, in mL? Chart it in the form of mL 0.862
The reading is mL 180
